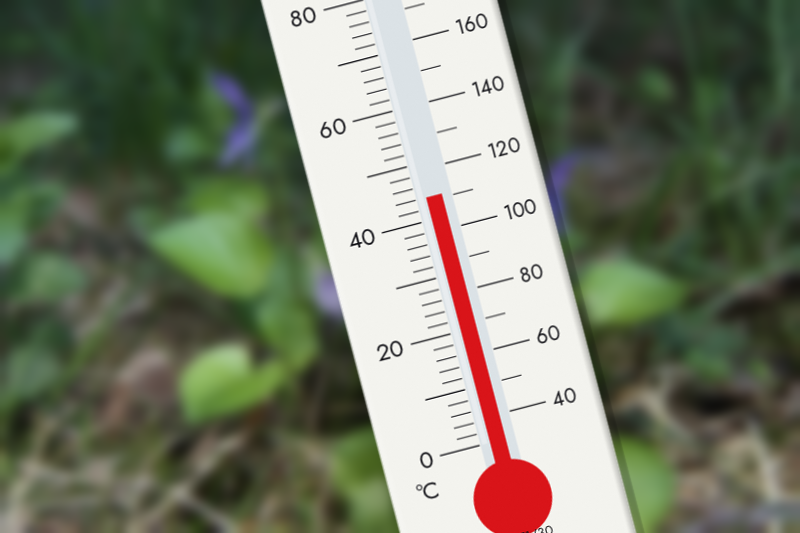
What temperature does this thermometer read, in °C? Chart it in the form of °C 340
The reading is °C 44
